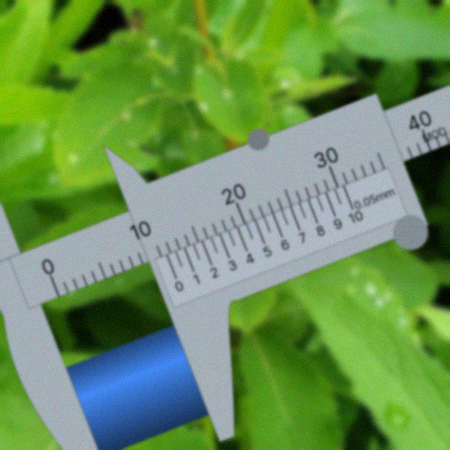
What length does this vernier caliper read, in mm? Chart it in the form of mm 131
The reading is mm 11.6
